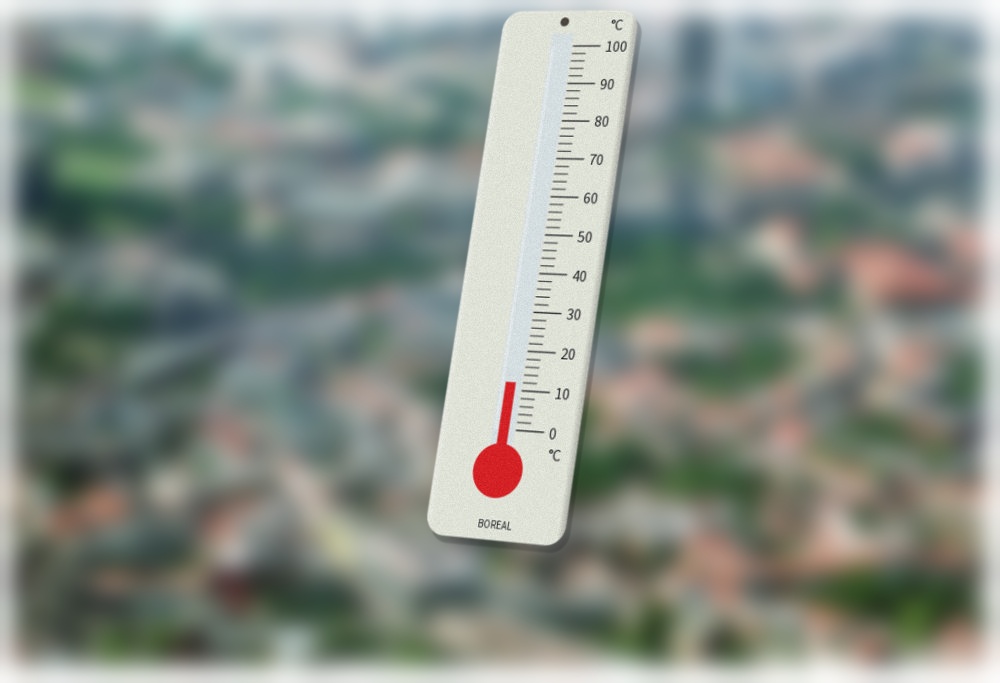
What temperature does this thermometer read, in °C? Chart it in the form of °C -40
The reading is °C 12
